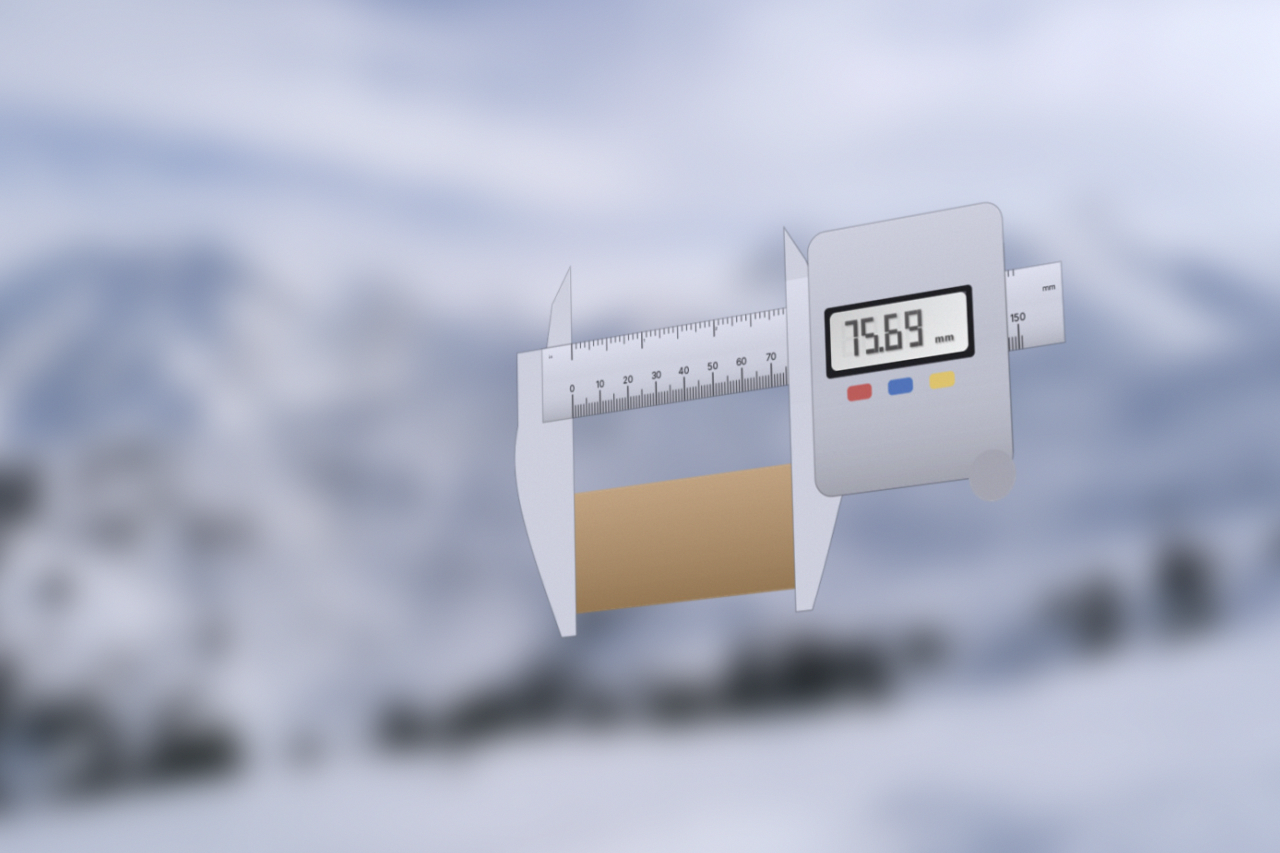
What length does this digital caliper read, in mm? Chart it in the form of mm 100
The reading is mm 75.69
